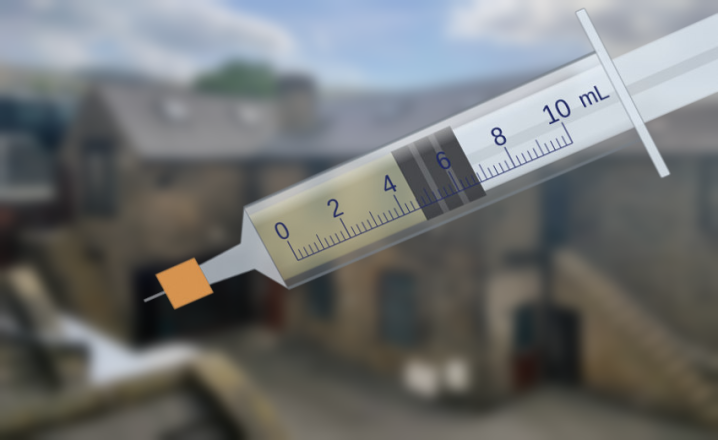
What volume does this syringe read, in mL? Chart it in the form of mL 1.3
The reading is mL 4.6
